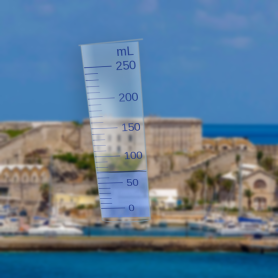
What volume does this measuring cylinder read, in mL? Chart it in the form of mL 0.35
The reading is mL 70
